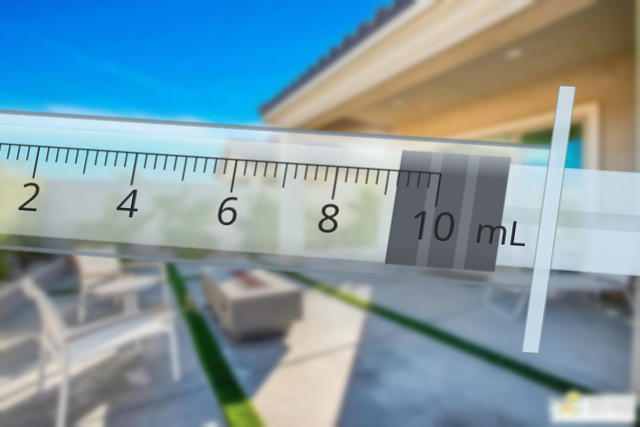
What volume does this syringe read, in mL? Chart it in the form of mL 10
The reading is mL 9.2
